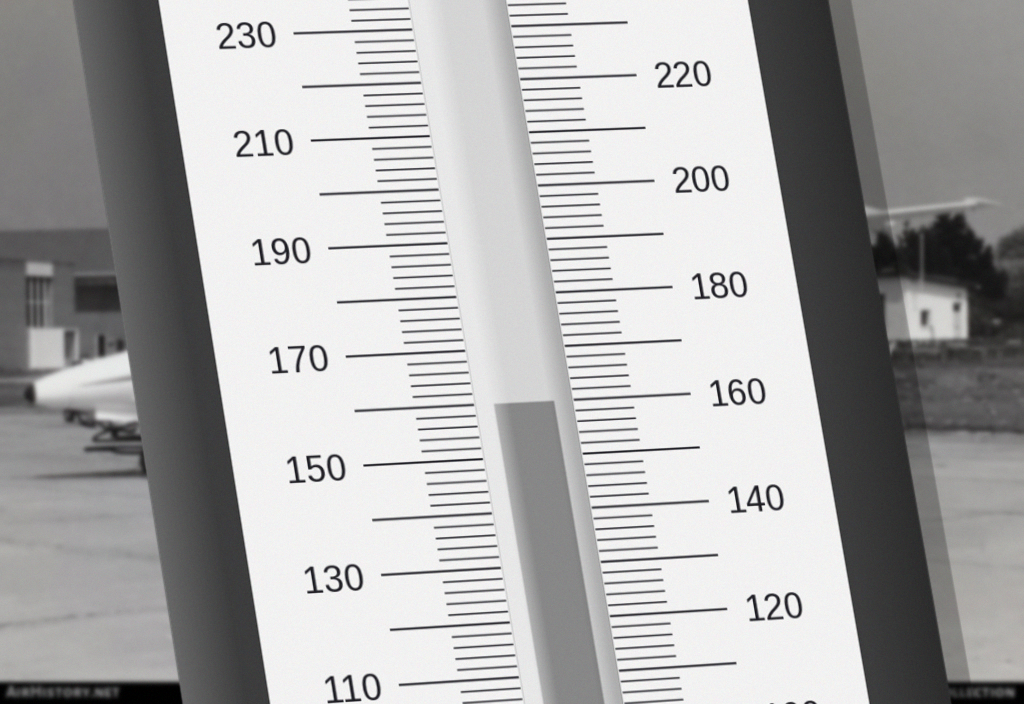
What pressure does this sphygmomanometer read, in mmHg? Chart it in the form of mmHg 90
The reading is mmHg 160
